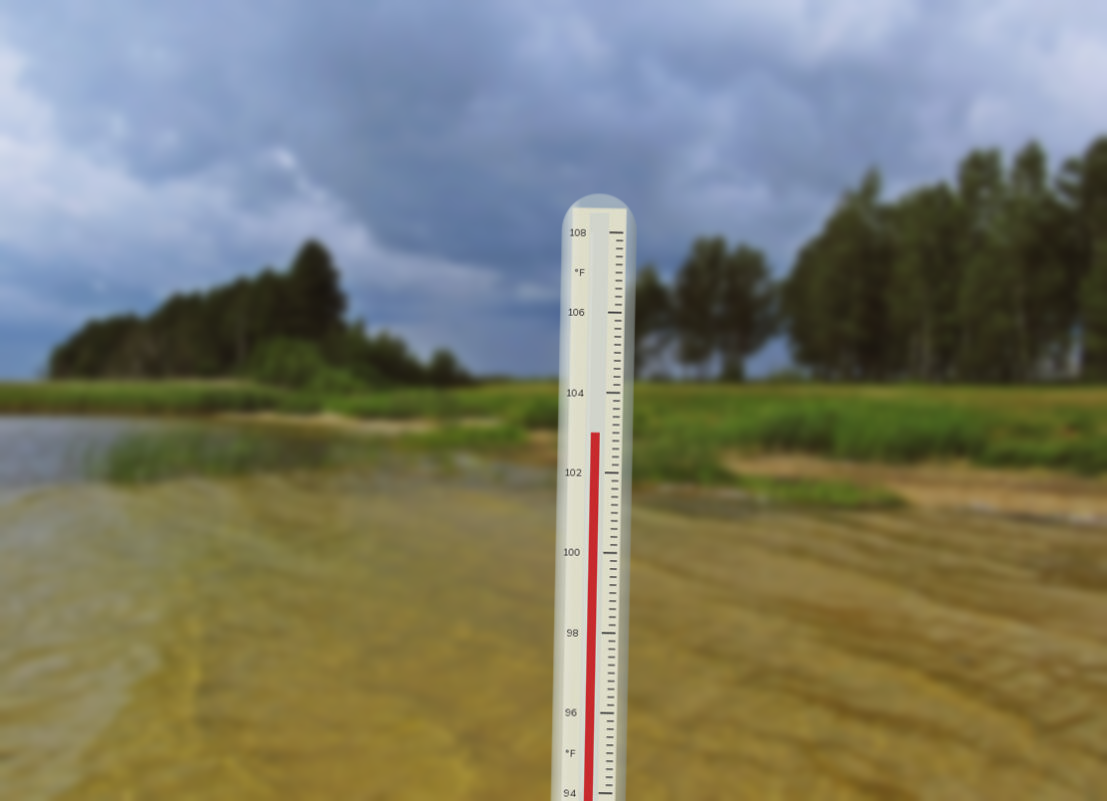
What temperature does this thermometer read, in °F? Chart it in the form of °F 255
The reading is °F 103
